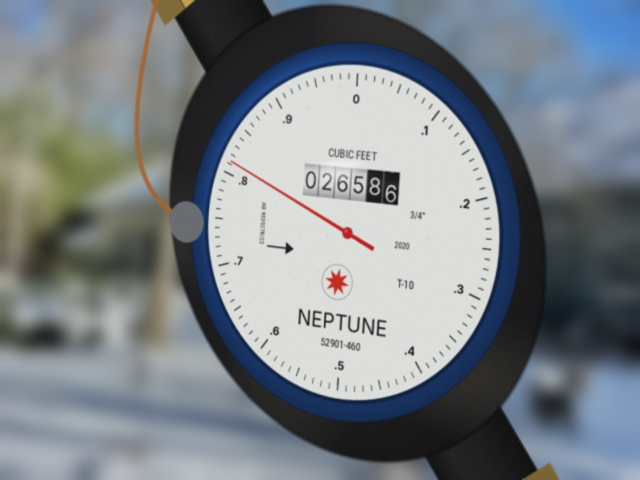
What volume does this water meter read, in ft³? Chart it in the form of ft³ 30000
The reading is ft³ 26585.81
